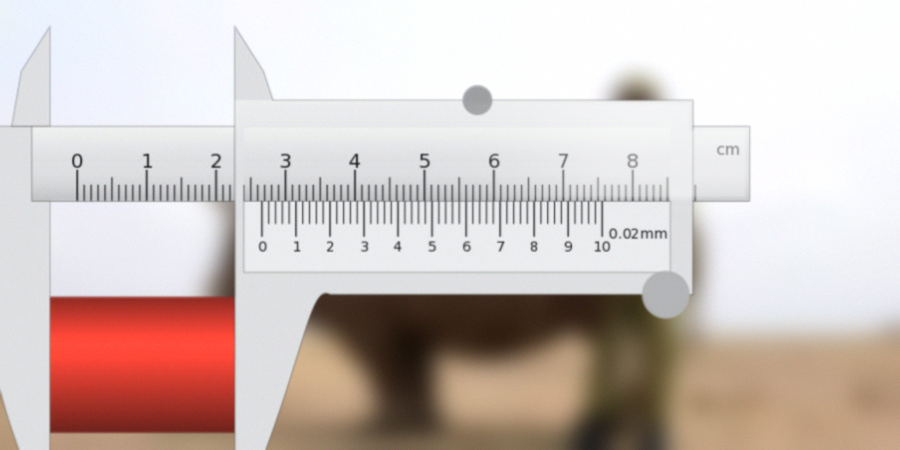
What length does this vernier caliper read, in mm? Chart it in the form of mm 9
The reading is mm 26.6
